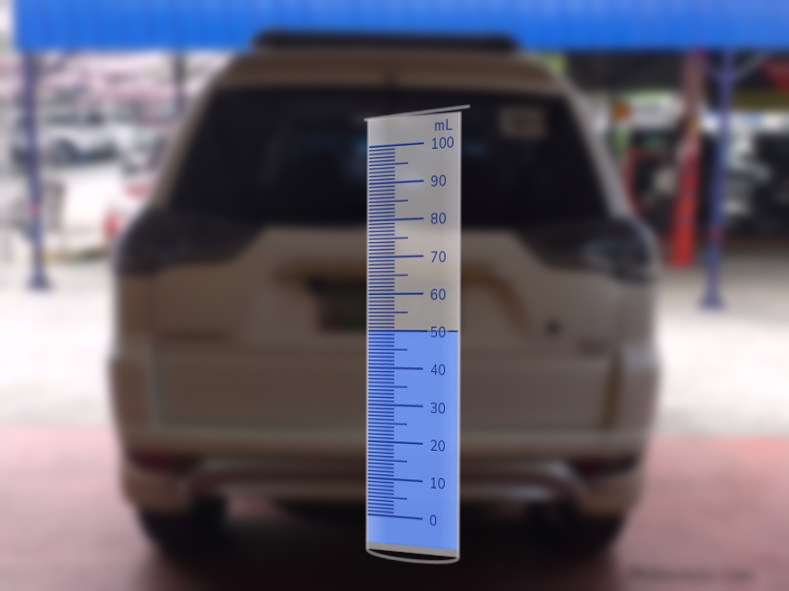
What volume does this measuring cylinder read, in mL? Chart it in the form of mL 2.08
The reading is mL 50
